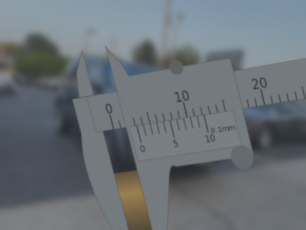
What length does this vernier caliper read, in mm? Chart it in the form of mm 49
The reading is mm 3.2
